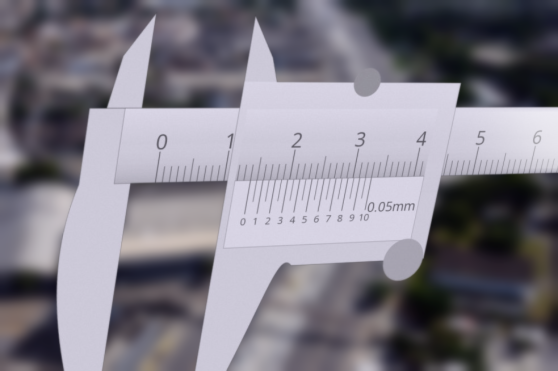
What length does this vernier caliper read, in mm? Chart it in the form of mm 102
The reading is mm 14.0
